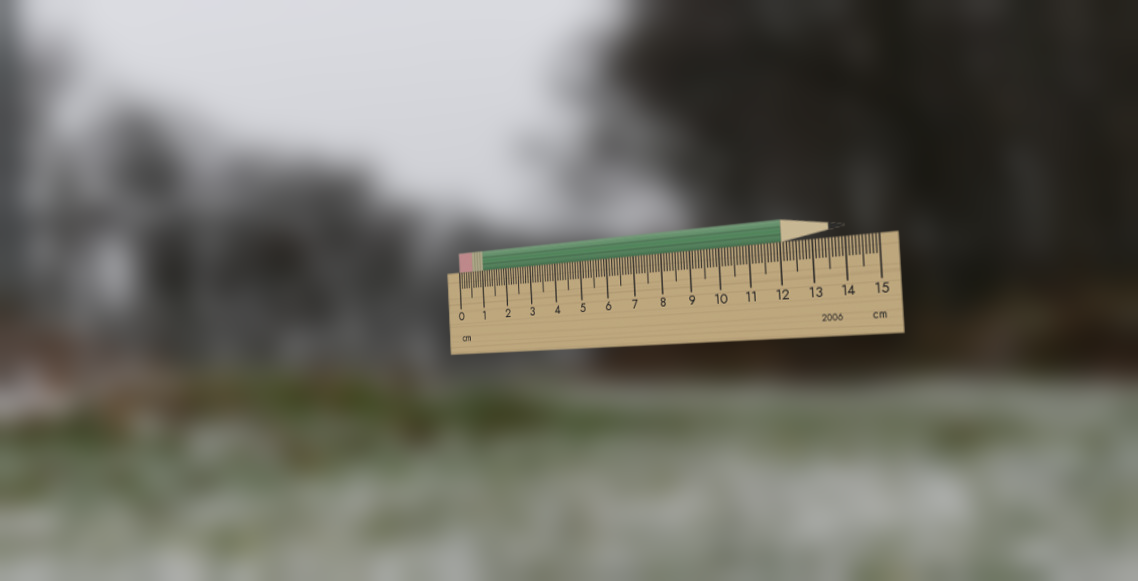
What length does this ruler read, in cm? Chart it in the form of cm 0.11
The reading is cm 14
